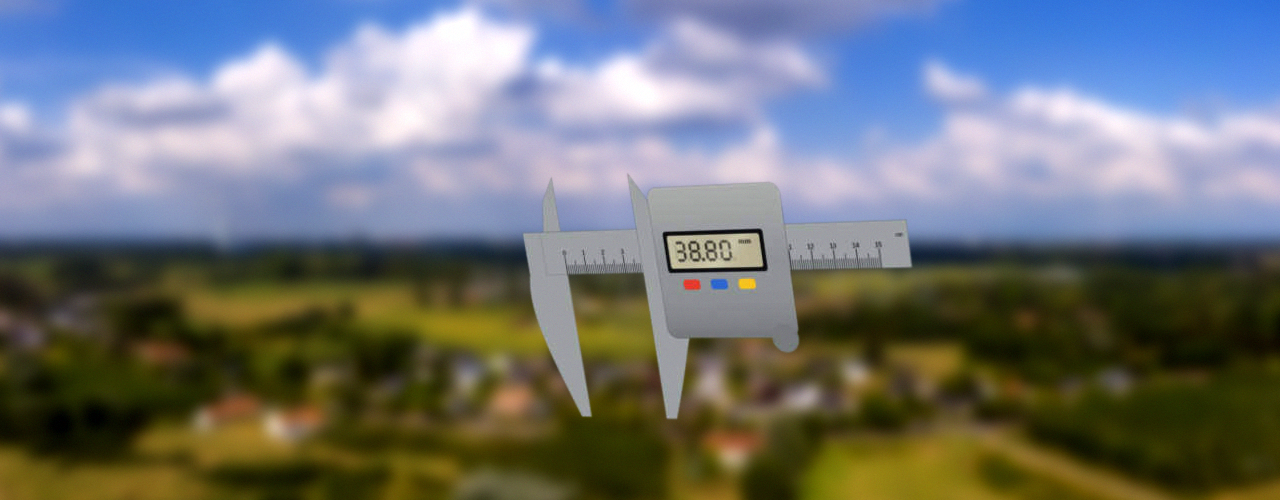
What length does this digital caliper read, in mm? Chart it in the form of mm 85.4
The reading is mm 38.80
